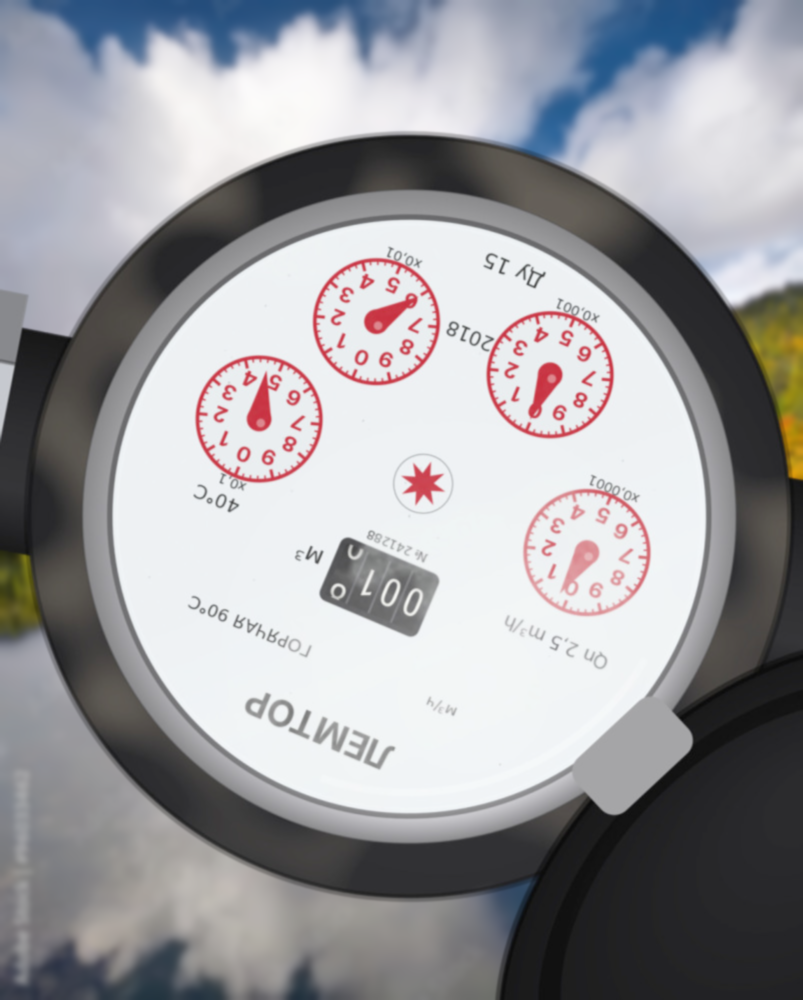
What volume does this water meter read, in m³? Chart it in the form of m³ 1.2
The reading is m³ 18.4600
